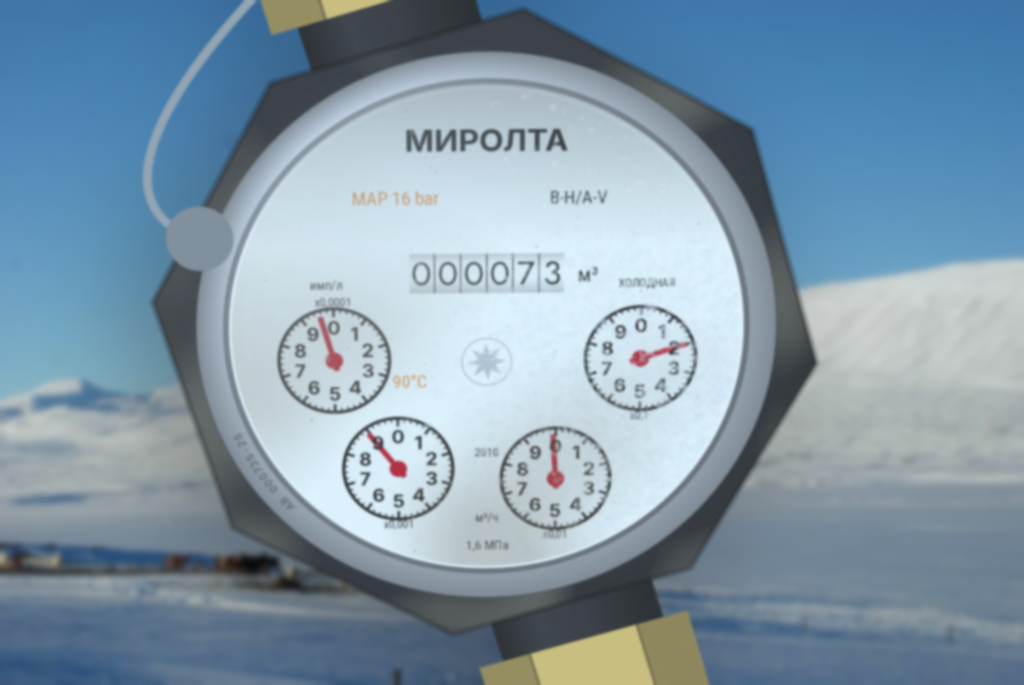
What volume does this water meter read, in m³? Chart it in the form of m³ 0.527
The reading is m³ 73.1989
